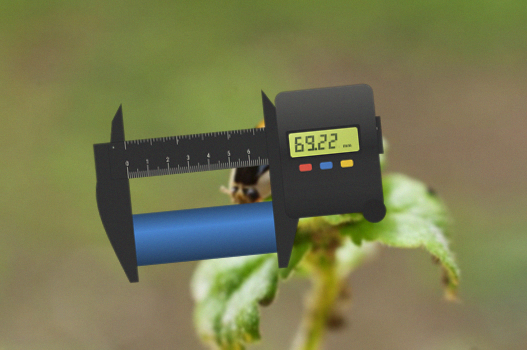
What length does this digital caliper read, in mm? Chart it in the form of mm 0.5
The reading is mm 69.22
